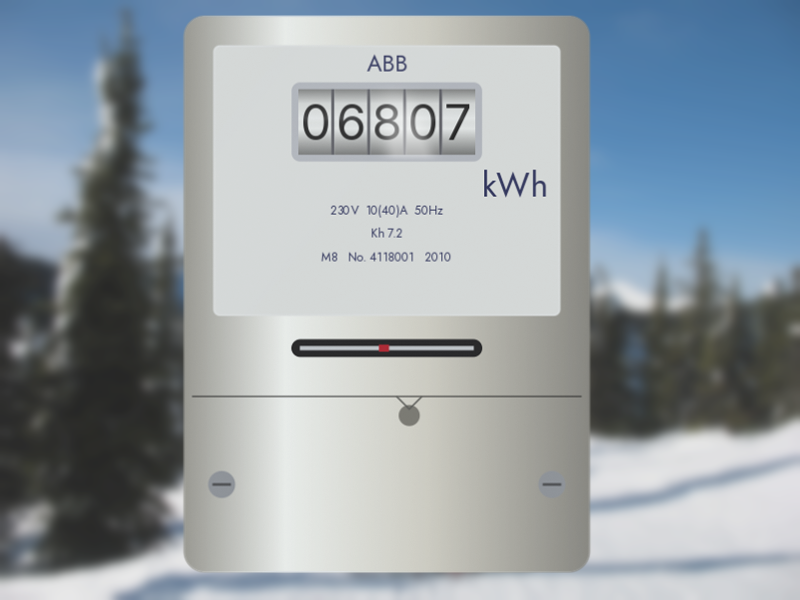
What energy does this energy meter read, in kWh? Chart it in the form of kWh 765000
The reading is kWh 6807
